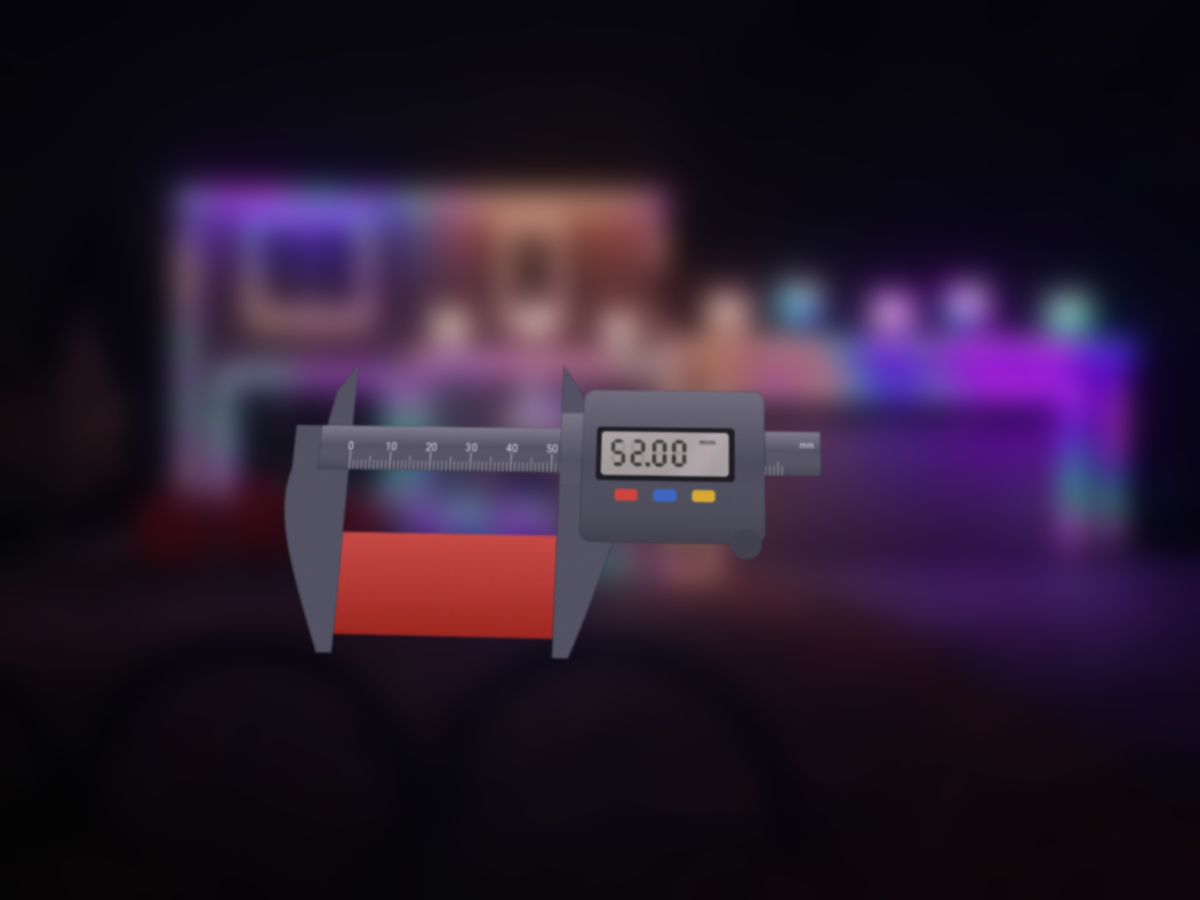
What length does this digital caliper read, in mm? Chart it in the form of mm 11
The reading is mm 52.00
